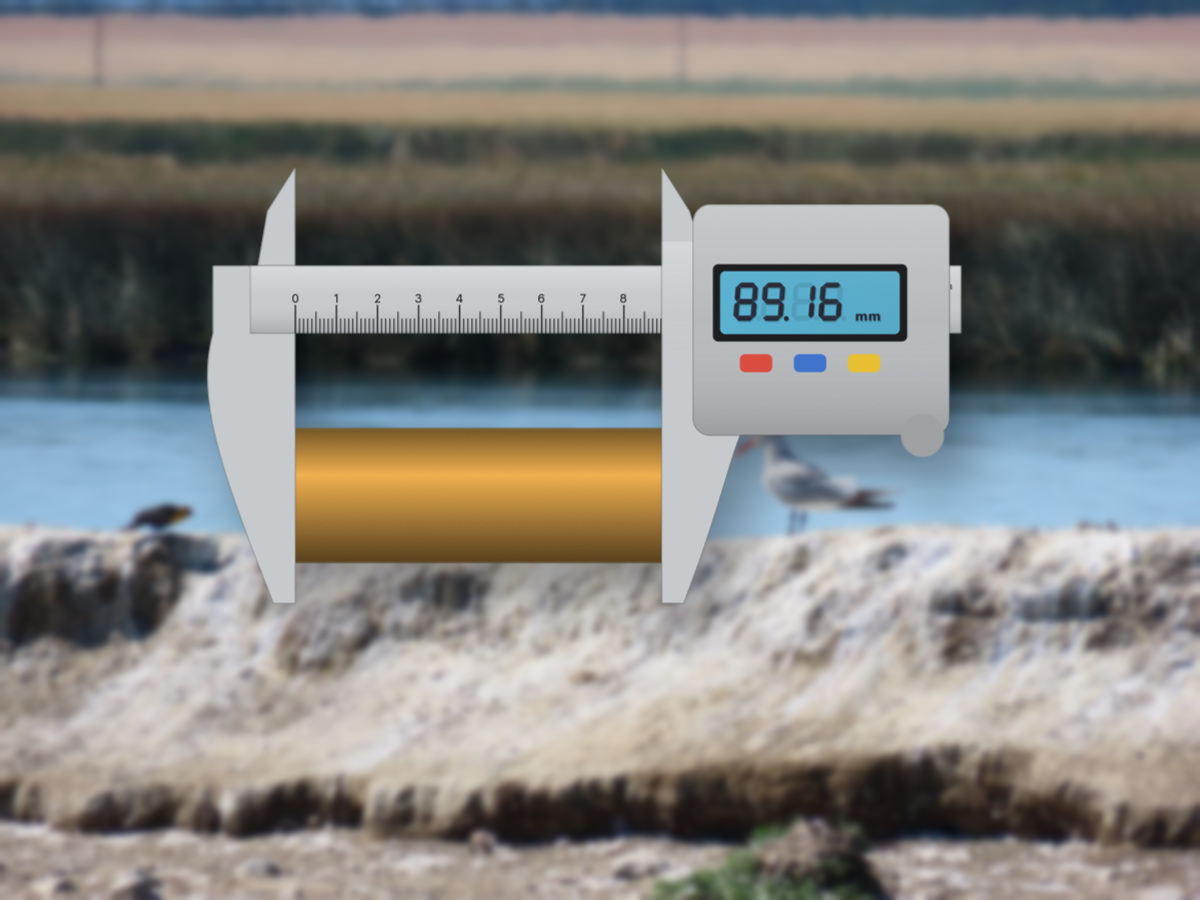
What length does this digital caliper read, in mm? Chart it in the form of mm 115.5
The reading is mm 89.16
